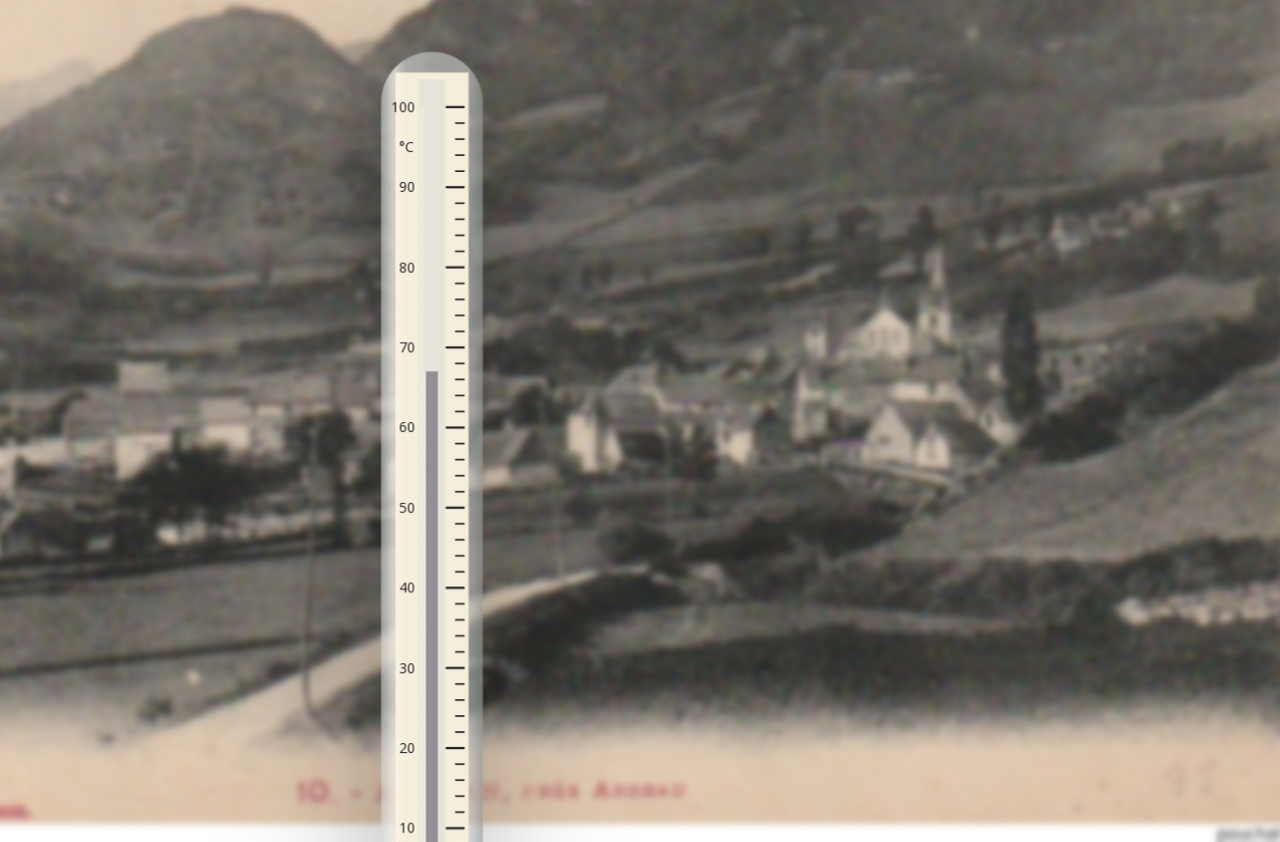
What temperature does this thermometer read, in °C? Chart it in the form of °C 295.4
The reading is °C 67
